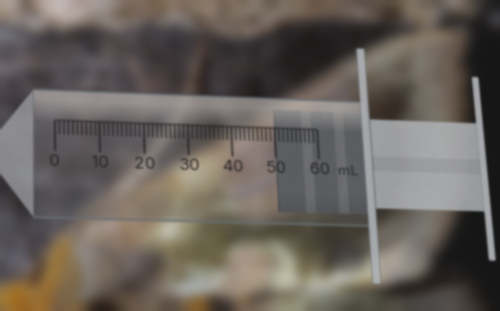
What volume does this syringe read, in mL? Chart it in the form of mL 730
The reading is mL 50
